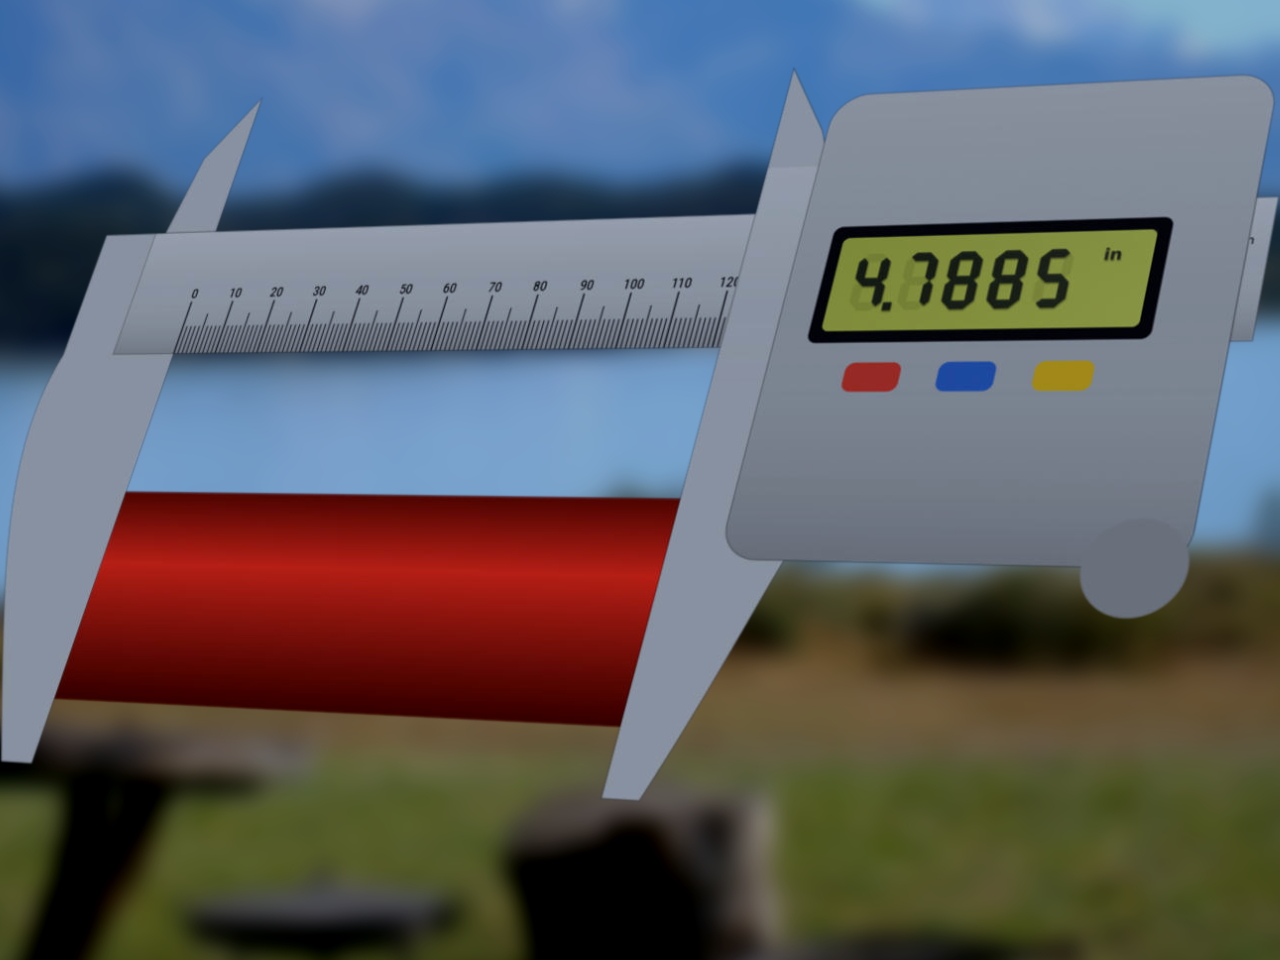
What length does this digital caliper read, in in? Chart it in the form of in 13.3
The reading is in 4.7885
